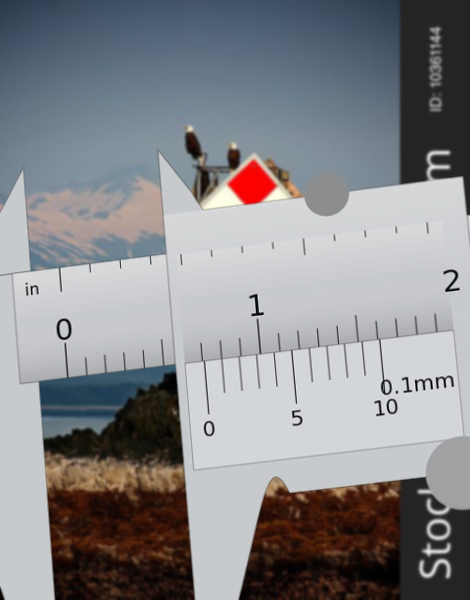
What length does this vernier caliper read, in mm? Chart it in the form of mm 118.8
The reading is mm 7.1
